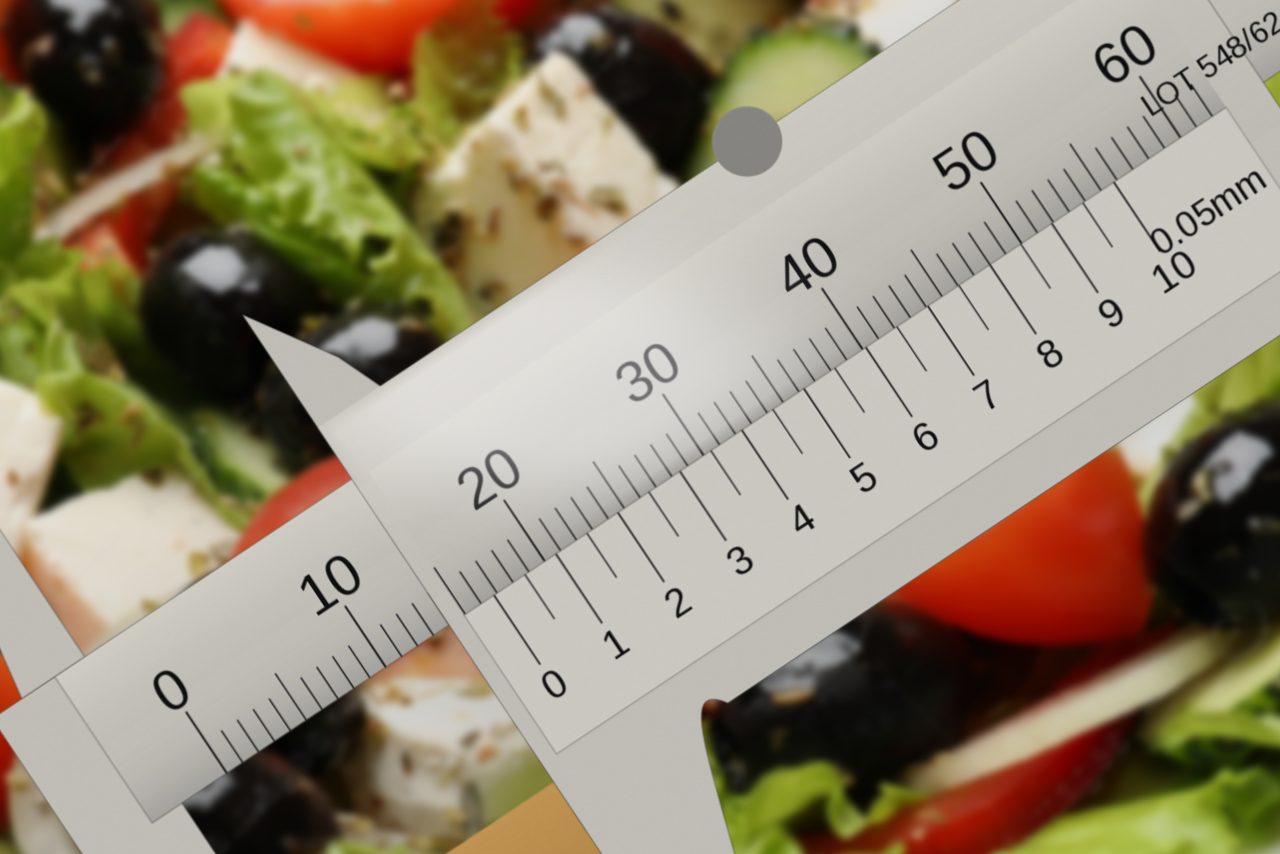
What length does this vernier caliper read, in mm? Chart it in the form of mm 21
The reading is mm 16.8
